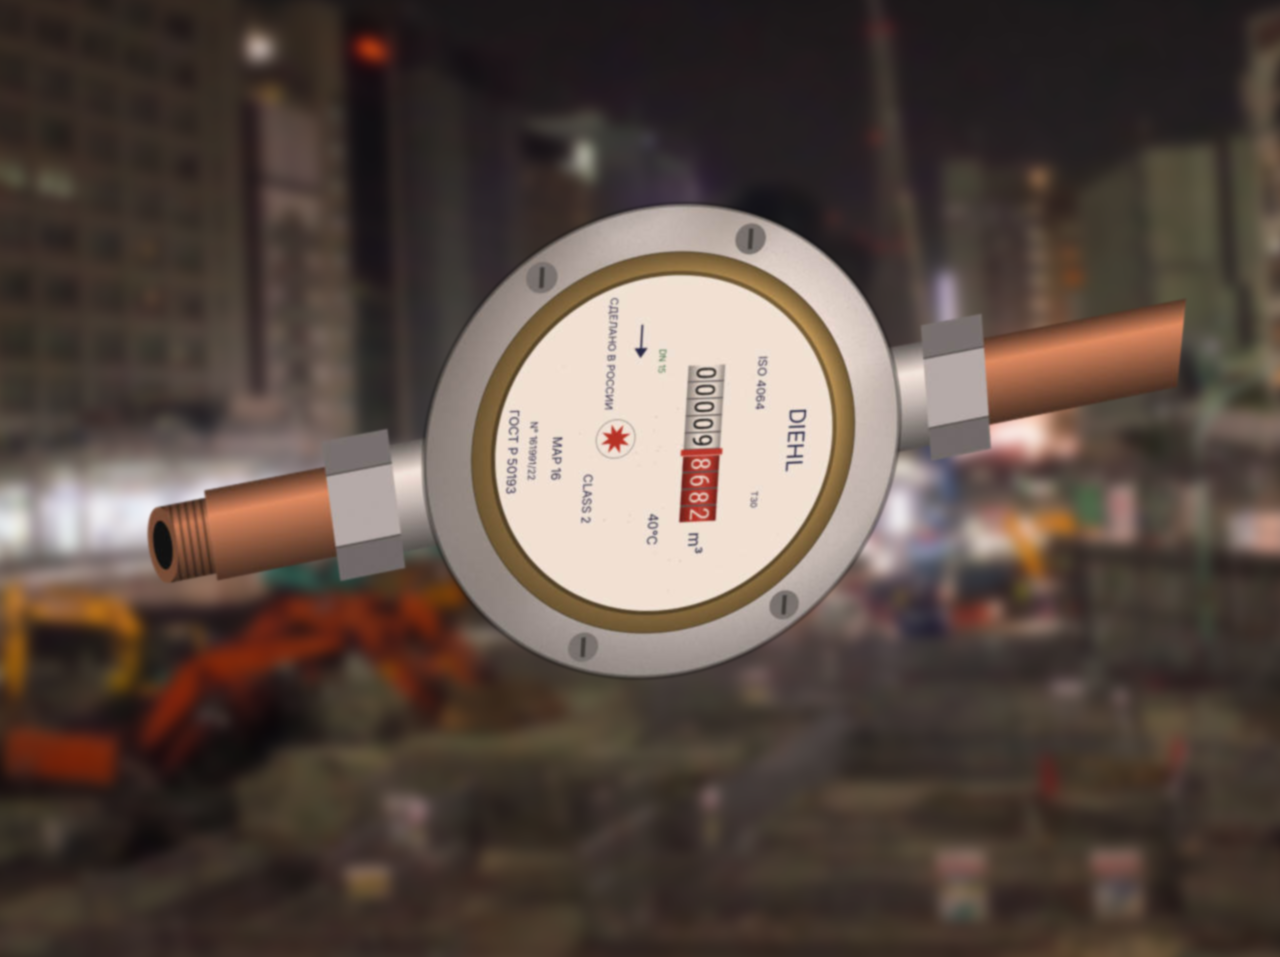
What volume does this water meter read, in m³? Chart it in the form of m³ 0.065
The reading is m³ 9.8682
